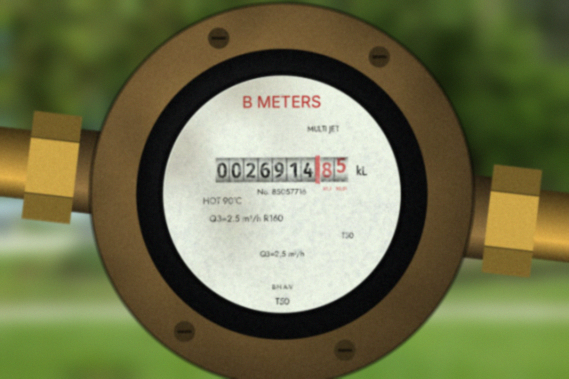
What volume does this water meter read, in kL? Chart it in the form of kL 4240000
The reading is kL 26914.85
